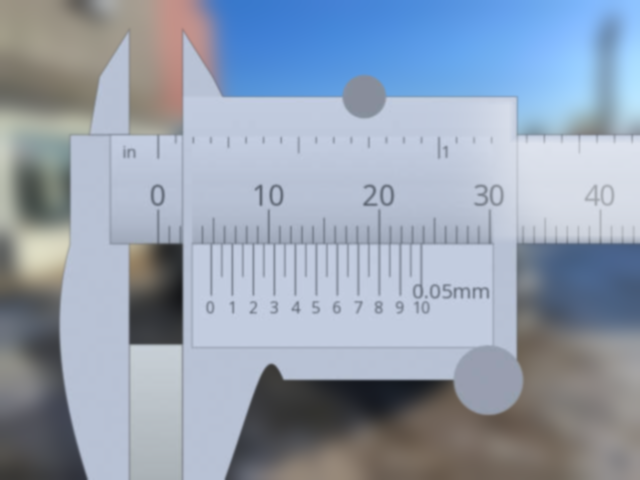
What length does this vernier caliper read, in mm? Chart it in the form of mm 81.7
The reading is mm 4.8
